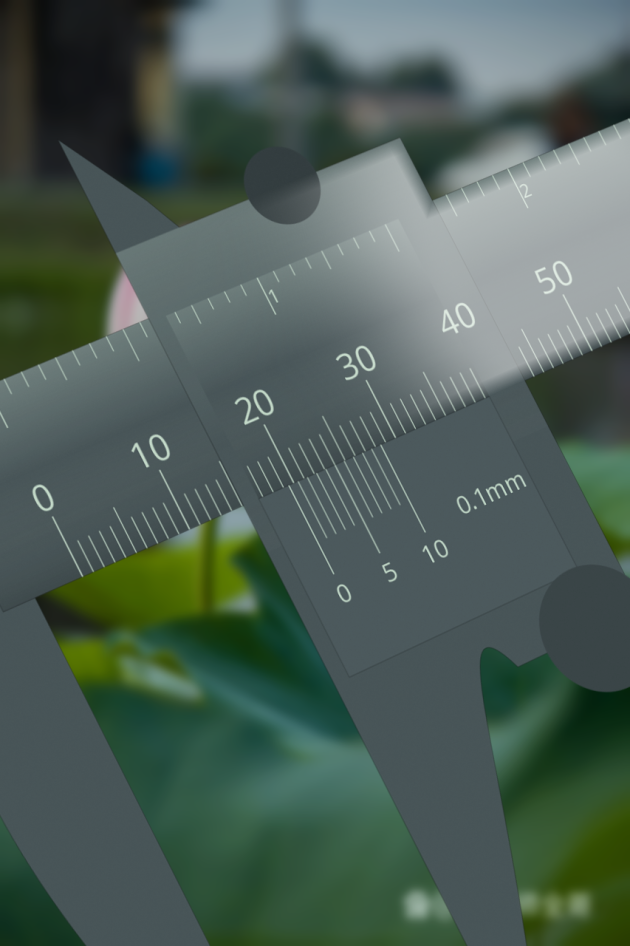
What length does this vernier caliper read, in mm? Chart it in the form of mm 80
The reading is mm 19.5
